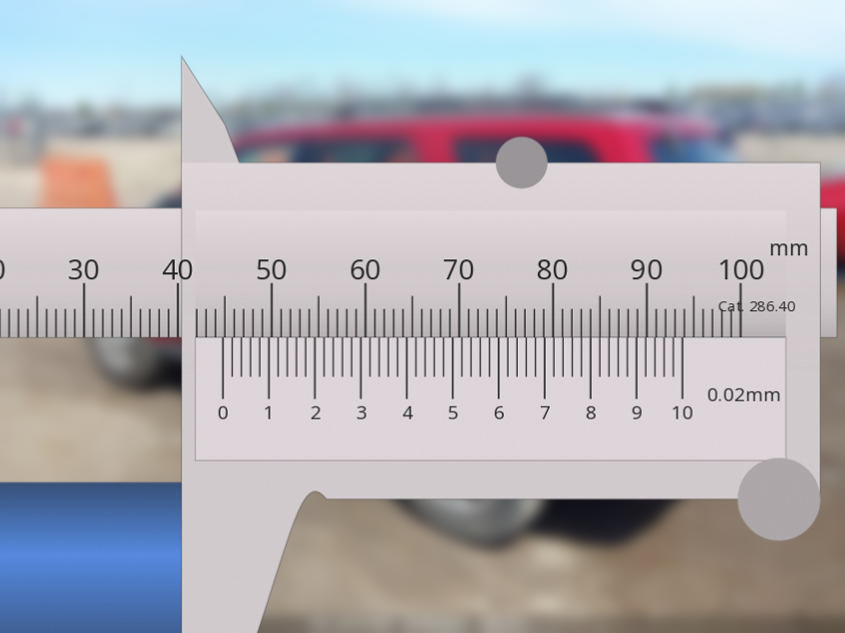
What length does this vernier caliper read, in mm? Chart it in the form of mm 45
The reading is mm 44.8
